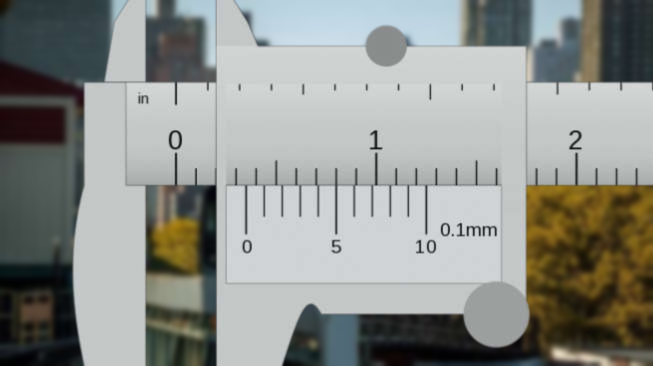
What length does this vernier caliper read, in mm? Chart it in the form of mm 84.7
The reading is mm 3.5
